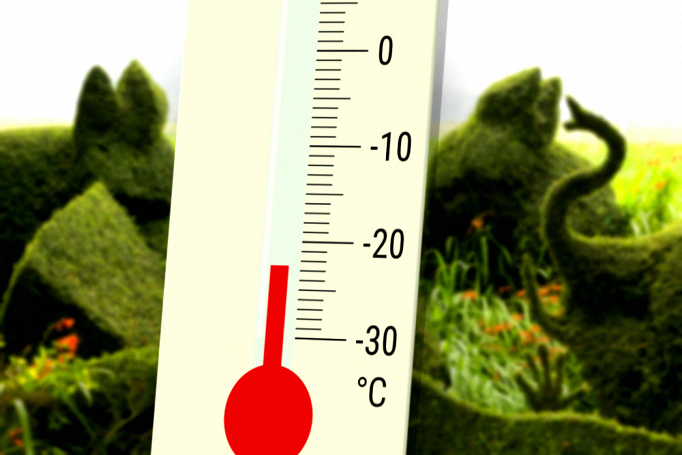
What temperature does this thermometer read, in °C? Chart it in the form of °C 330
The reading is °C -22.5
